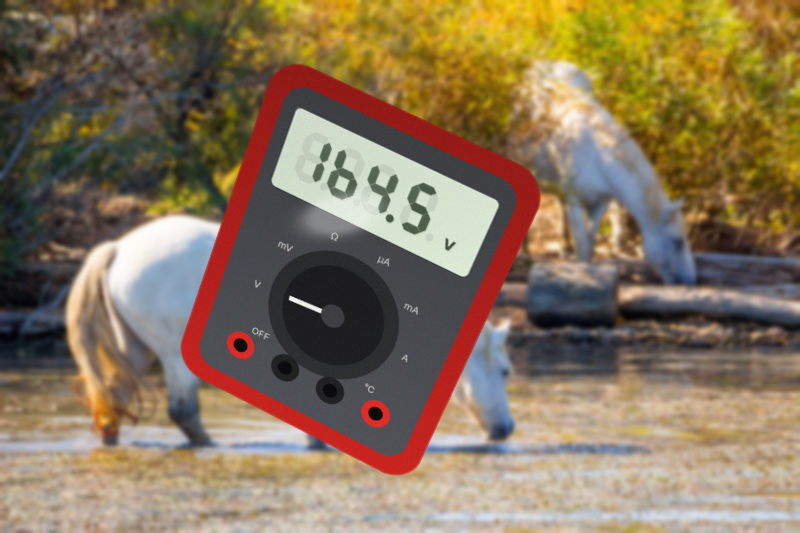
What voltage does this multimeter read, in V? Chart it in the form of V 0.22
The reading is V 164.5
